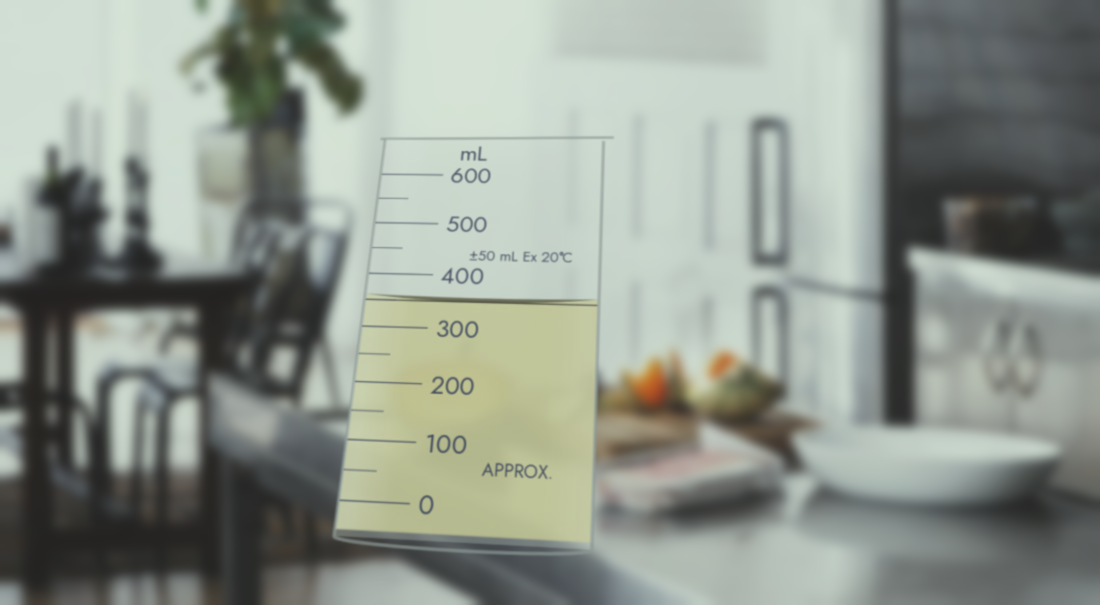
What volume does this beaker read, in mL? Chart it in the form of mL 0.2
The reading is mL 350
